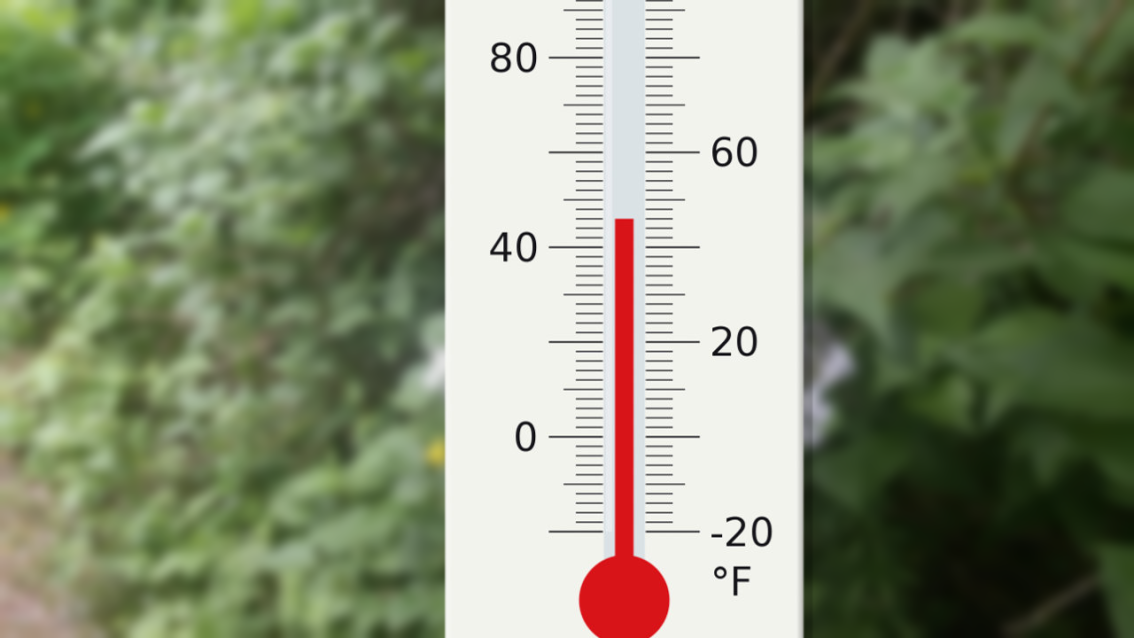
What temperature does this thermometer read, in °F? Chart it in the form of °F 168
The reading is °F 46
